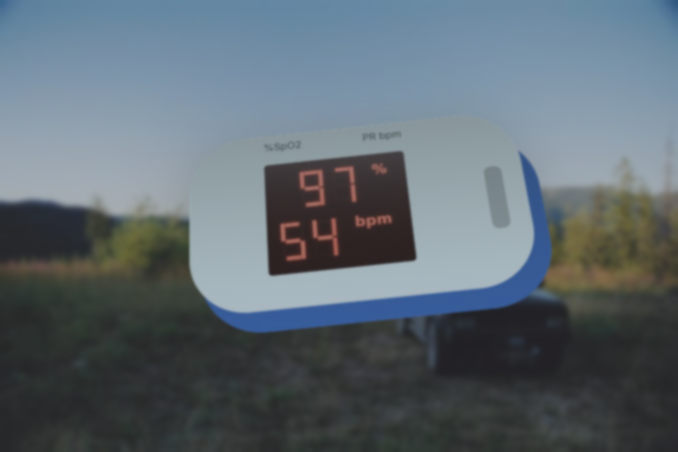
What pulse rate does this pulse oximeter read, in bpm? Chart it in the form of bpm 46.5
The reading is bpm 54
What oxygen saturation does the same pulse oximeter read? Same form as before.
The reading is % 97
